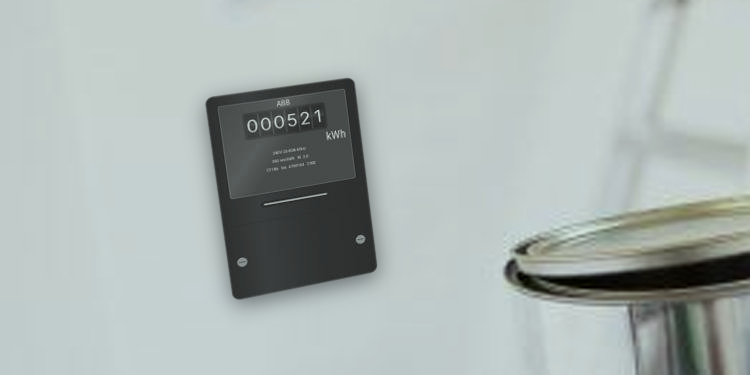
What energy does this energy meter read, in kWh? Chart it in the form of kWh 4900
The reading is kWh 521
